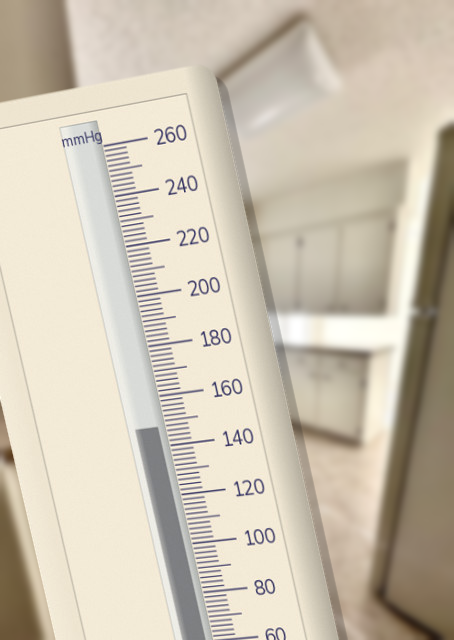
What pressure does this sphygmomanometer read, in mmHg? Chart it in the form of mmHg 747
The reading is mmHg 148
